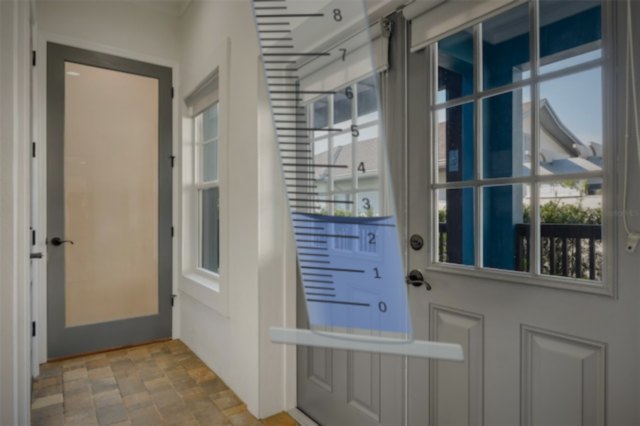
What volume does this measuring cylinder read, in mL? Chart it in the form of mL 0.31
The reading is mL 2.4
